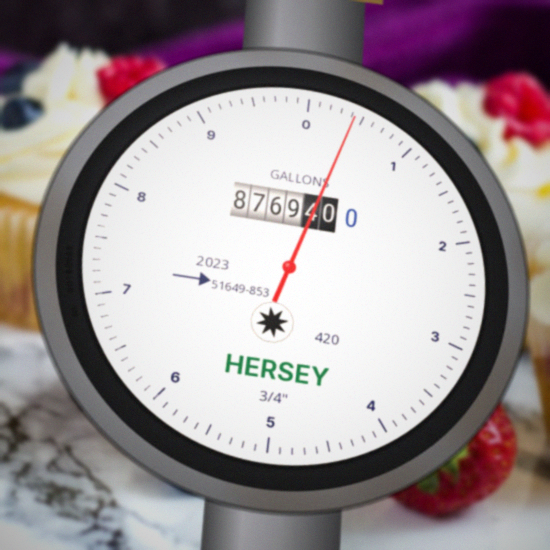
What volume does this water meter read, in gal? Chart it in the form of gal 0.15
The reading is gal 8769400.4
